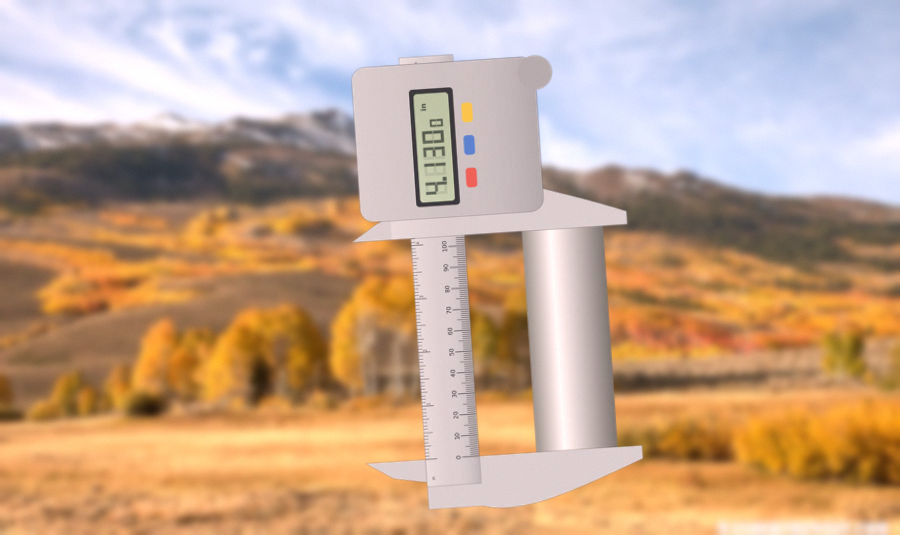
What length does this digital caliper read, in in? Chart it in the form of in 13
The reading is in 4.1300
